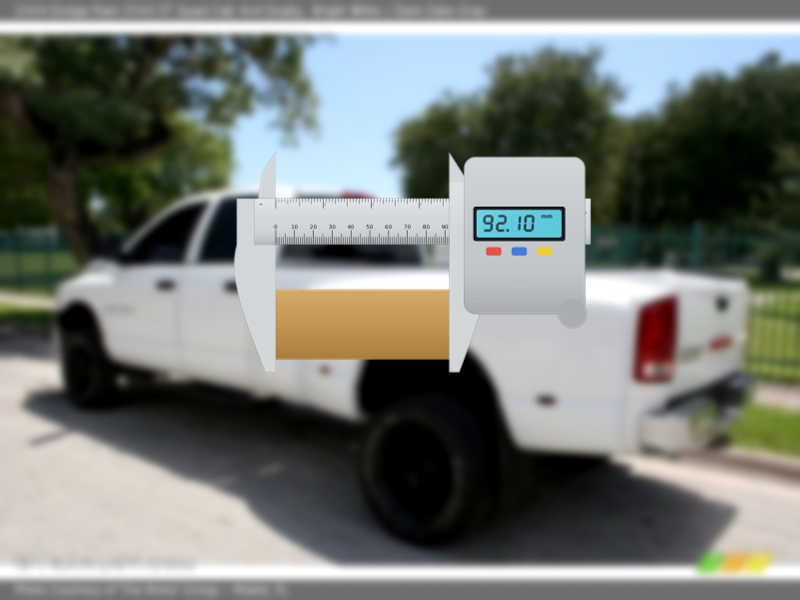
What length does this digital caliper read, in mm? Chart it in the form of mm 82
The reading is mm 92.10
